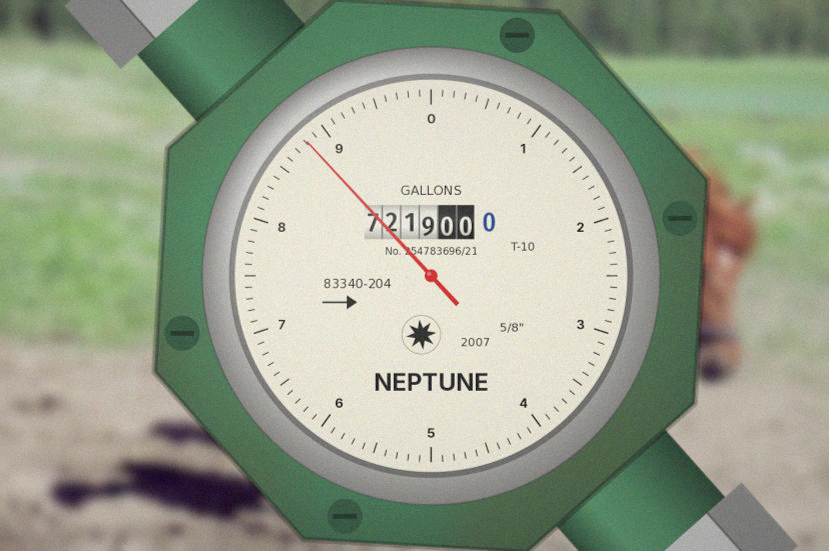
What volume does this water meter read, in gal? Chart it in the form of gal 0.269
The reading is gal 7218998.8
